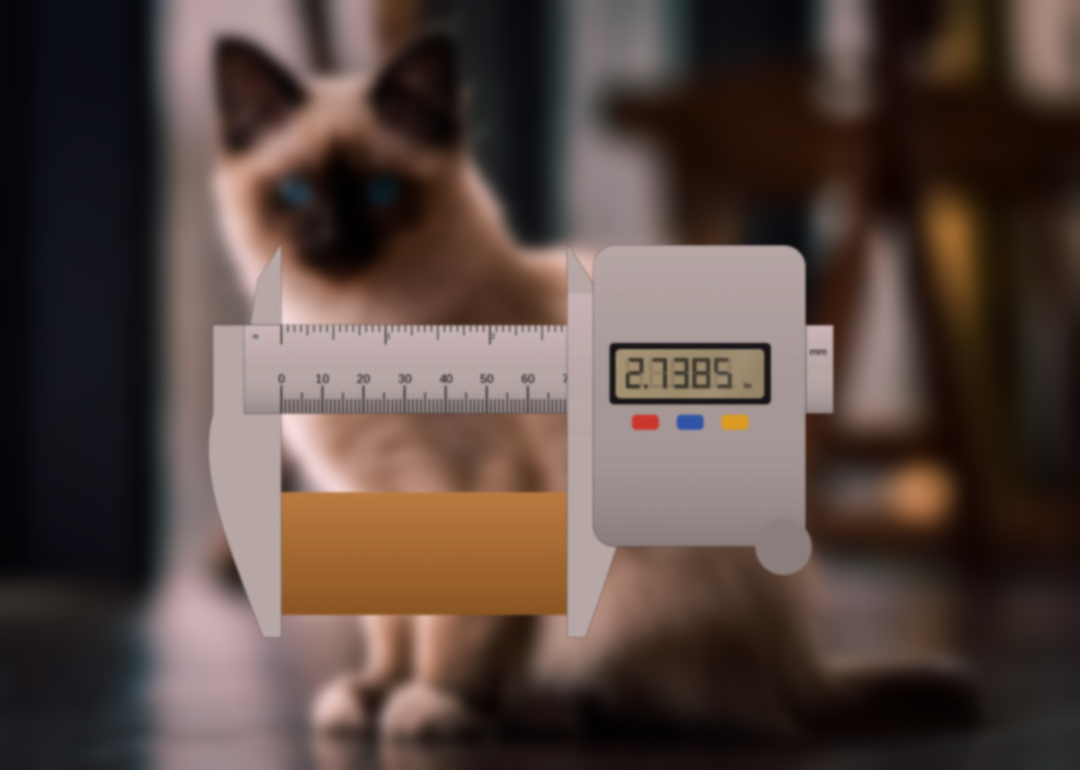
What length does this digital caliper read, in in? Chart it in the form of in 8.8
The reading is in 2.7385
